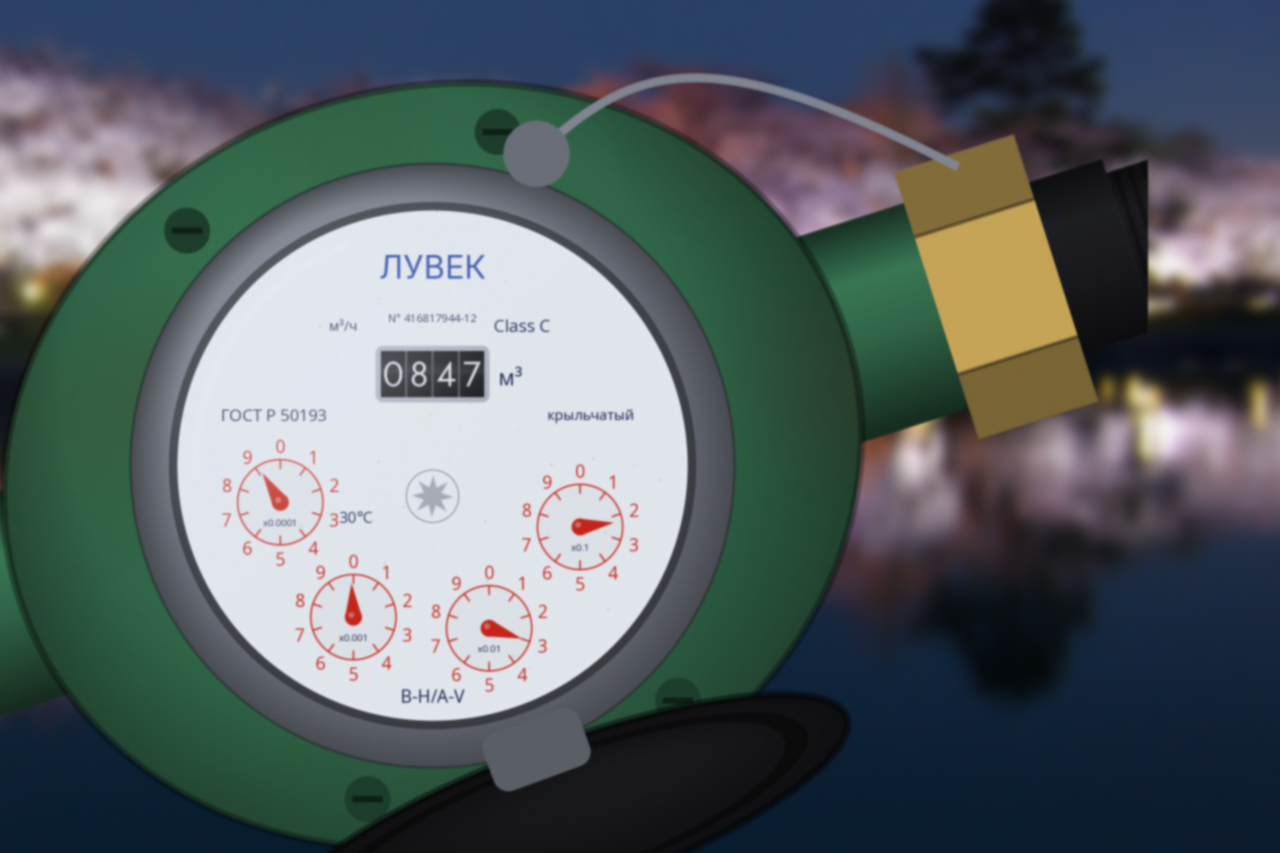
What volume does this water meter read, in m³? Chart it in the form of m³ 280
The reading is m³ 847.2299
